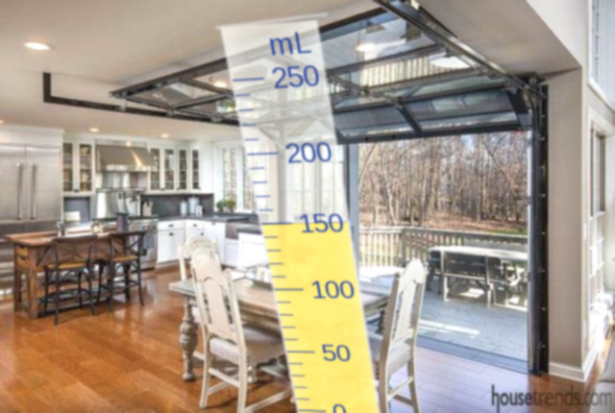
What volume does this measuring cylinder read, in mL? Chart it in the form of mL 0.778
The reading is mL 150
